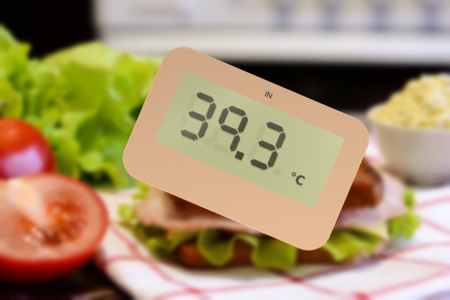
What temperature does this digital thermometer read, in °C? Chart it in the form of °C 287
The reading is °C 39.3
